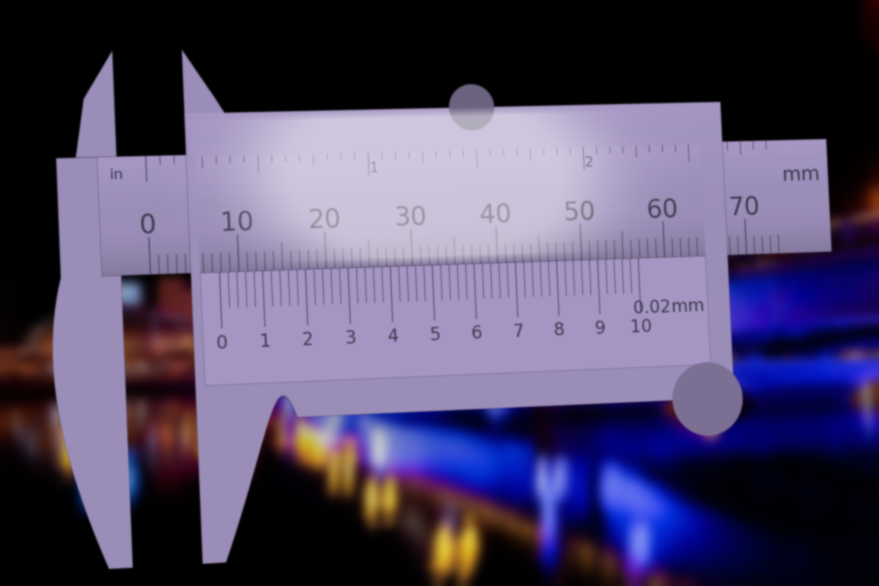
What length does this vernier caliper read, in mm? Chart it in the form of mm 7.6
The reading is mm 7.8
